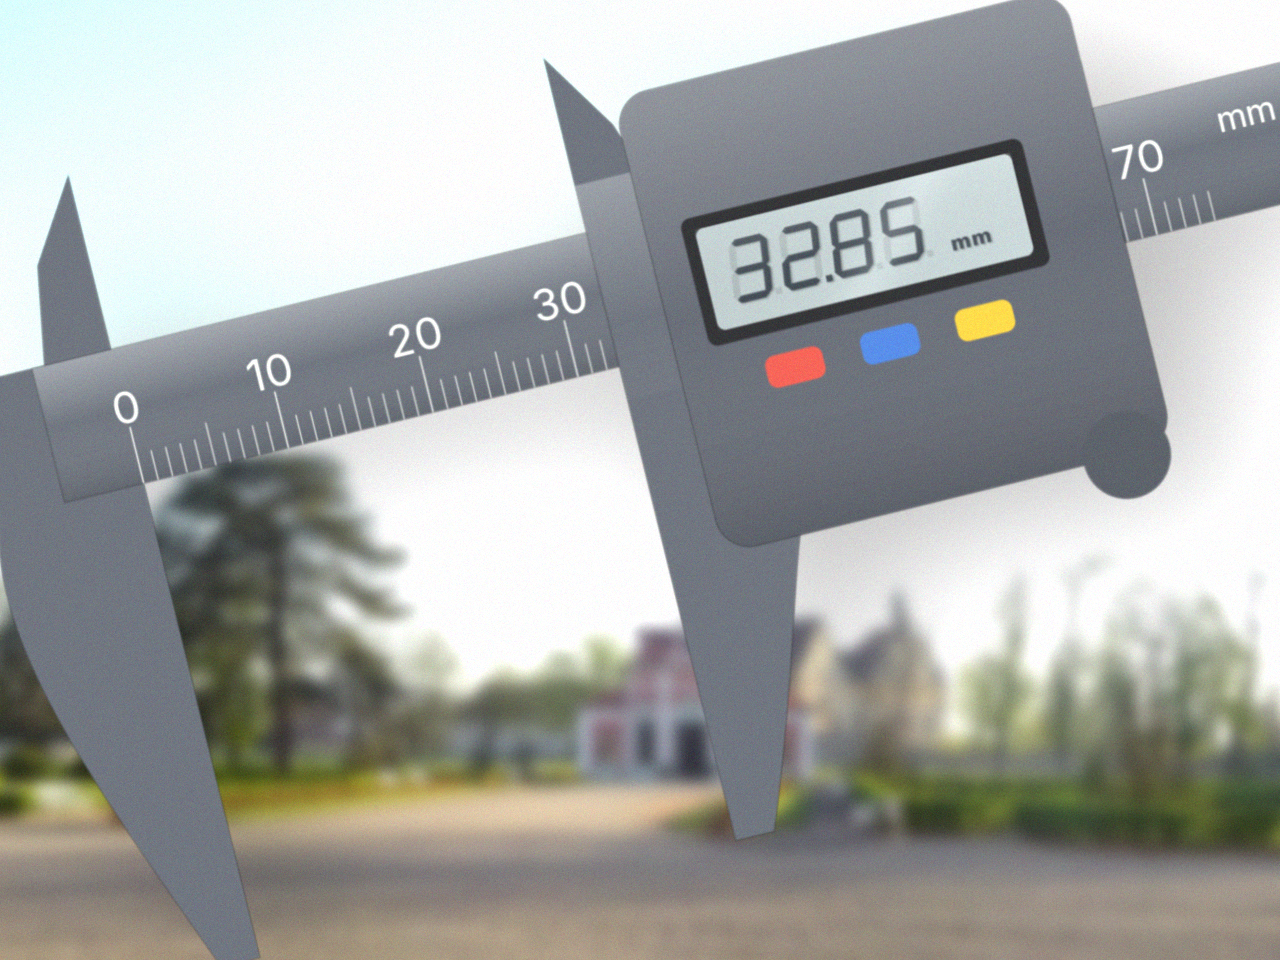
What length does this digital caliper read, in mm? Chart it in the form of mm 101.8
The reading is mm 32.85
